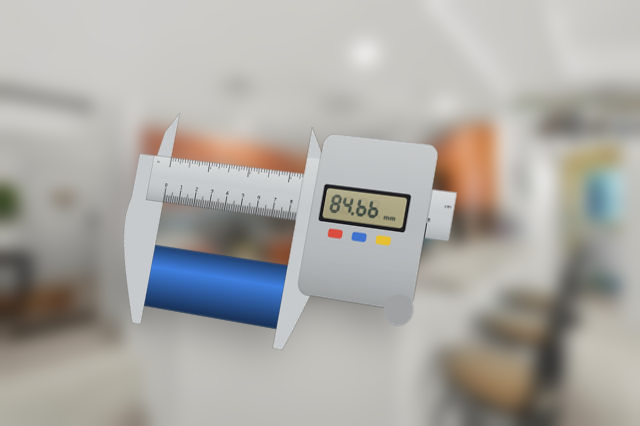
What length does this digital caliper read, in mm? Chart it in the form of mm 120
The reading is mm 84.66
